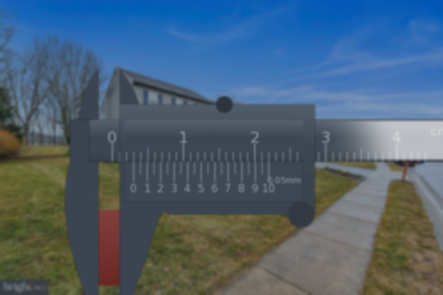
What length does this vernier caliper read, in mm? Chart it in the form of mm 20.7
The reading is mm 3.0
